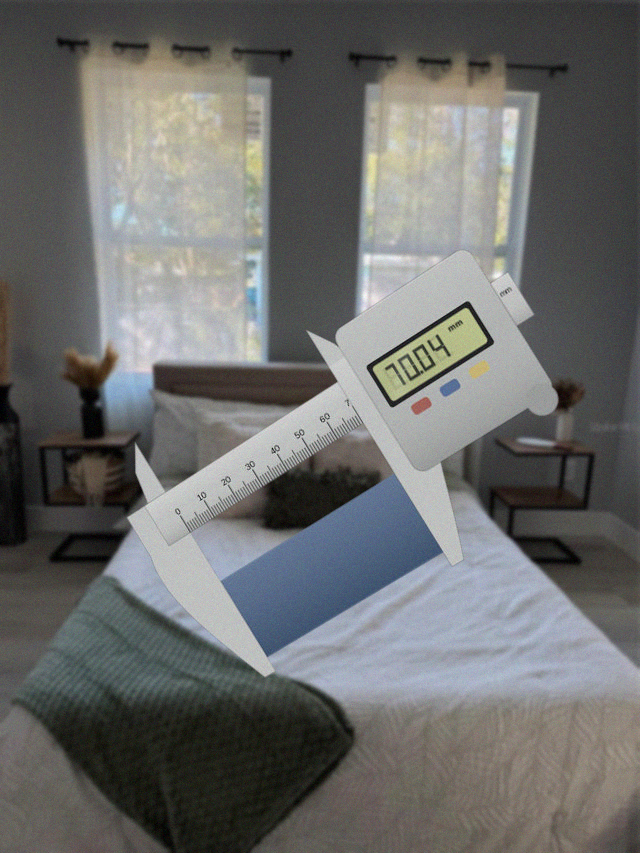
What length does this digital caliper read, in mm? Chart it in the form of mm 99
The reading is mm 70.04
